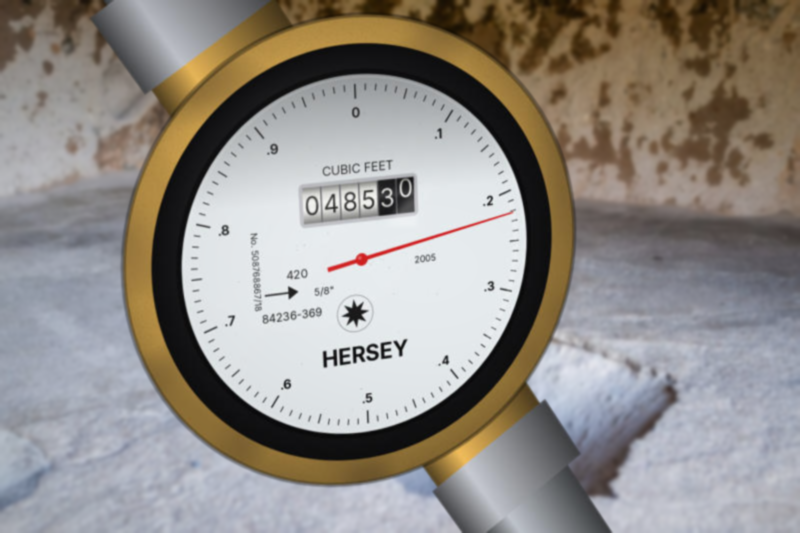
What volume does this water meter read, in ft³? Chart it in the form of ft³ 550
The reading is ft³ 48530.22
